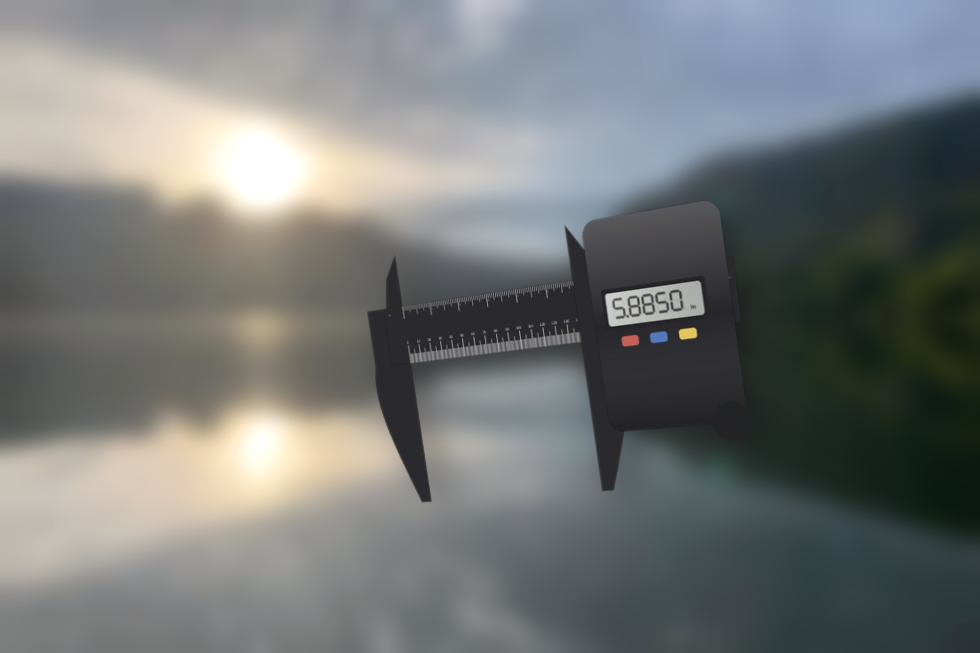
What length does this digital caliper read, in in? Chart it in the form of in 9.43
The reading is in 5.8850
